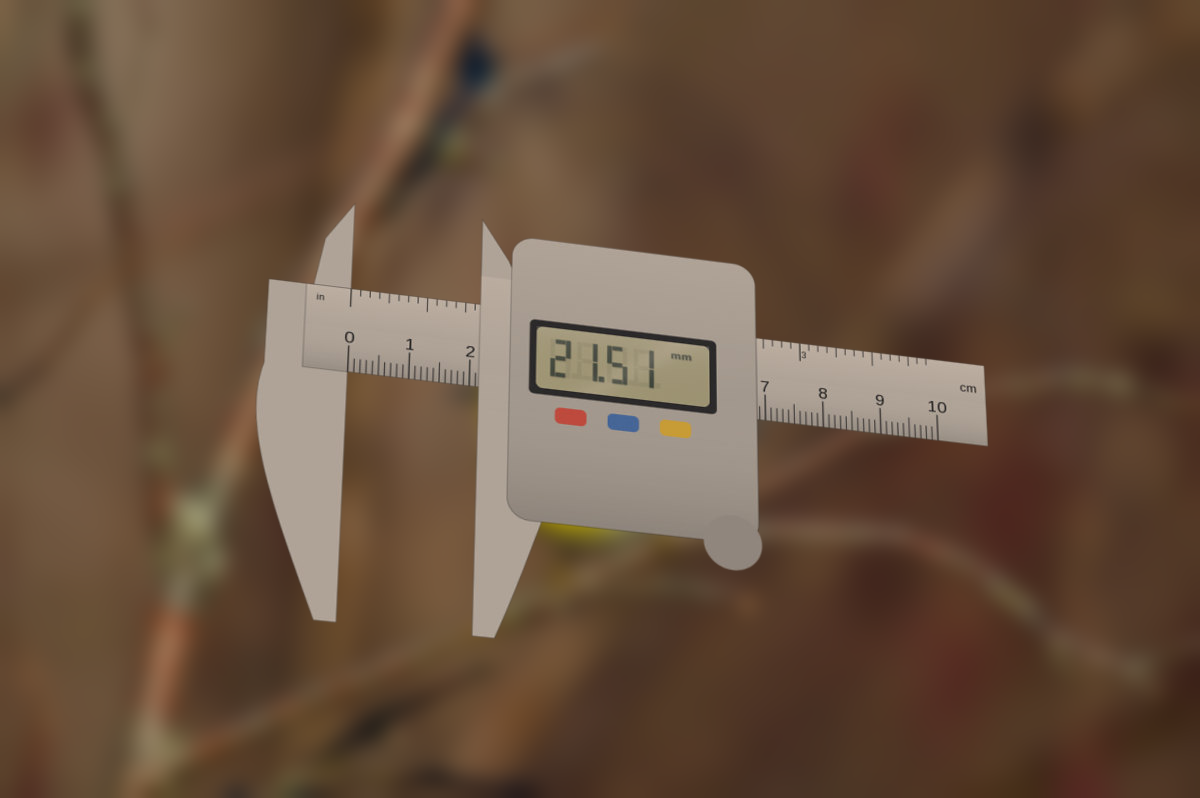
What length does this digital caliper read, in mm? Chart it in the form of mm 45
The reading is mm 21.51
